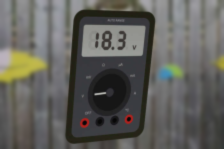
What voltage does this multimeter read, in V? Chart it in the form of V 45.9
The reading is V 18.3
